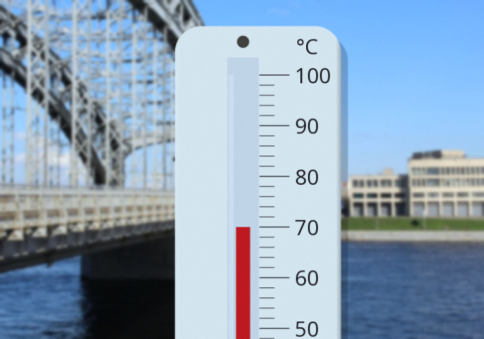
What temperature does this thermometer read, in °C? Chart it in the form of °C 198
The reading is °C 70
